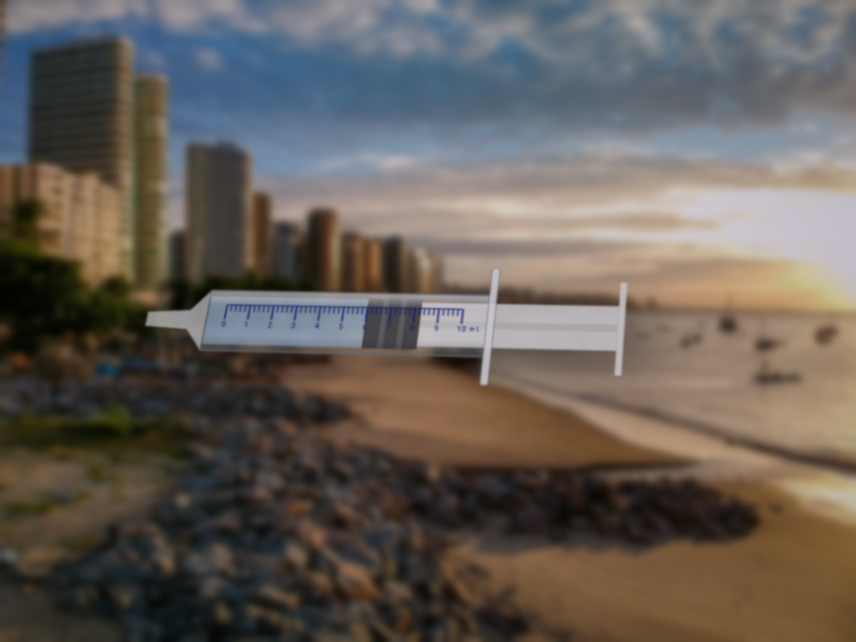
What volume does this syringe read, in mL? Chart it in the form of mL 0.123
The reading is mL 6
